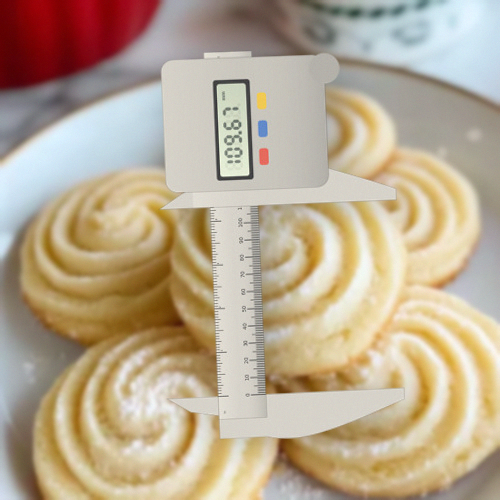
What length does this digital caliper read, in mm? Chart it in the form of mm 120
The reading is mm 109.67
